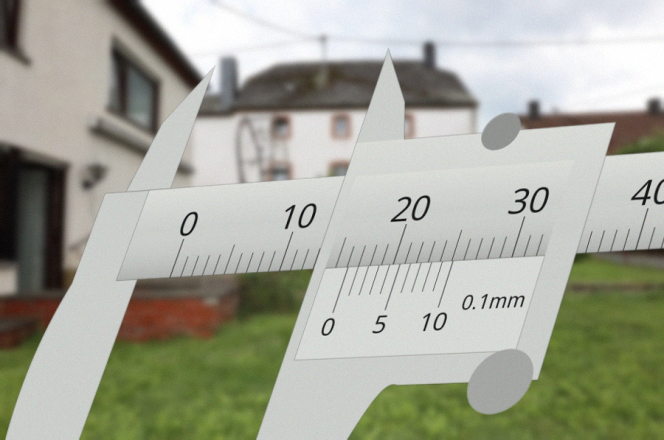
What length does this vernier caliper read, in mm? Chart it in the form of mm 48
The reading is mm 16.1
